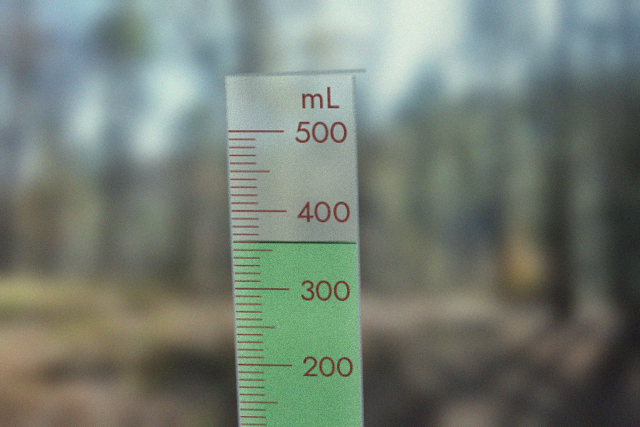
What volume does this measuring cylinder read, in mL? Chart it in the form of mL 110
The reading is mL 360
